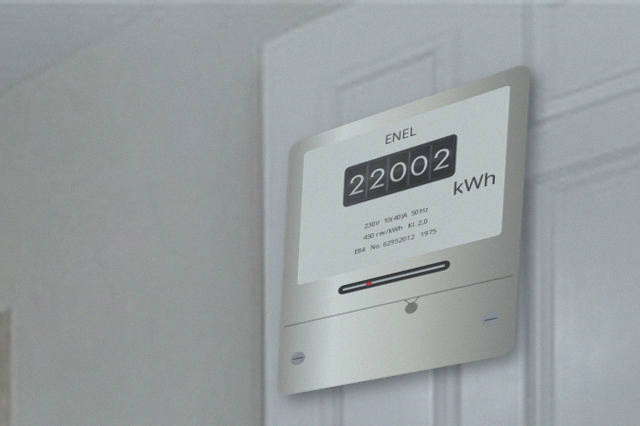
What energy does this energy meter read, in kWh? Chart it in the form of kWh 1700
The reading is kWh 22002
